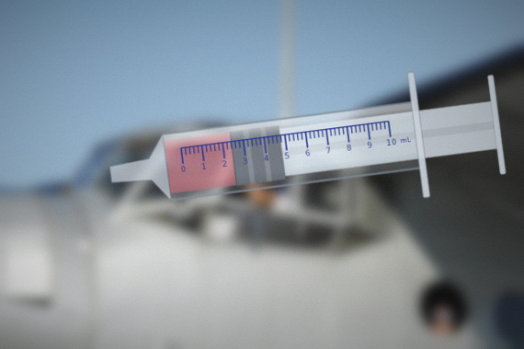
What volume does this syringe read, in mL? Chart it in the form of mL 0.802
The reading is mL 2.4
